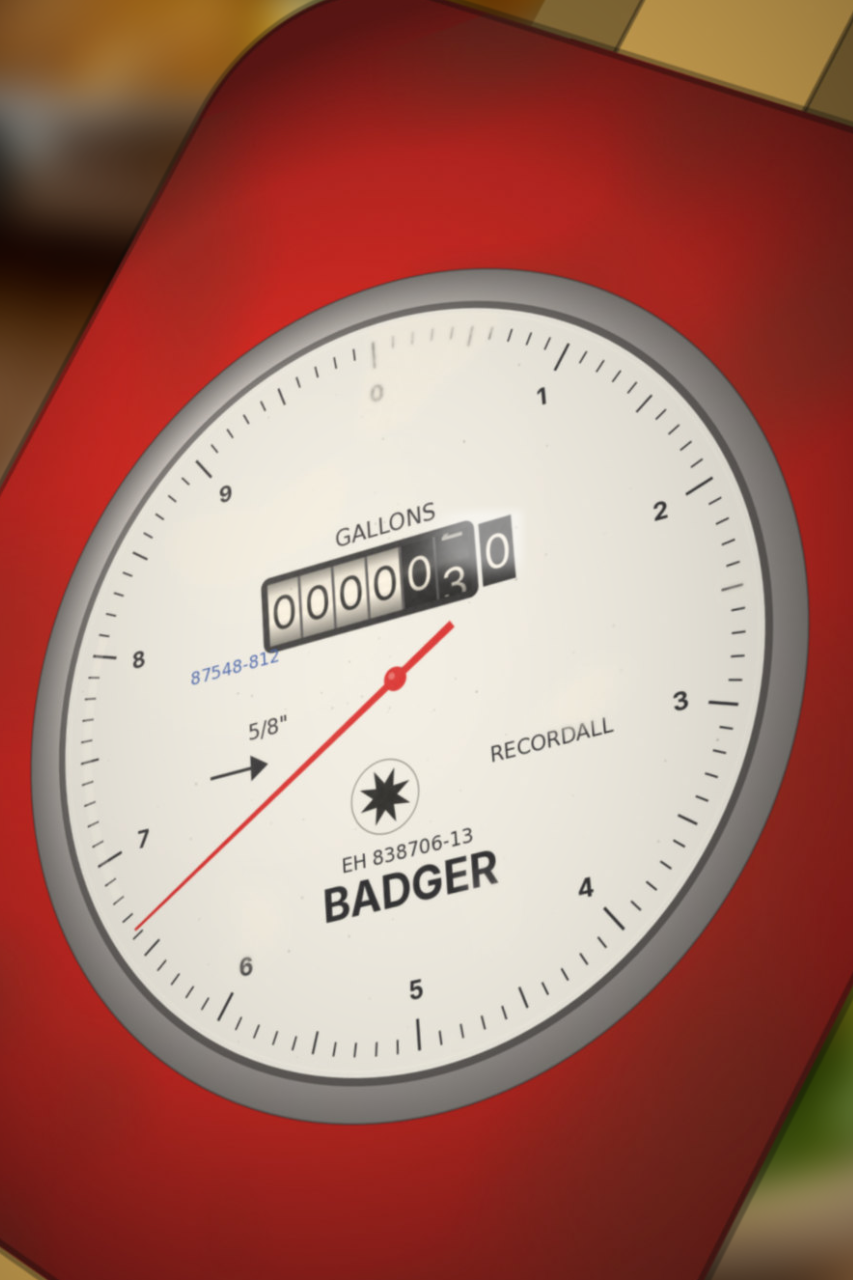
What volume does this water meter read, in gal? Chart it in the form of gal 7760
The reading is gal 26.6
